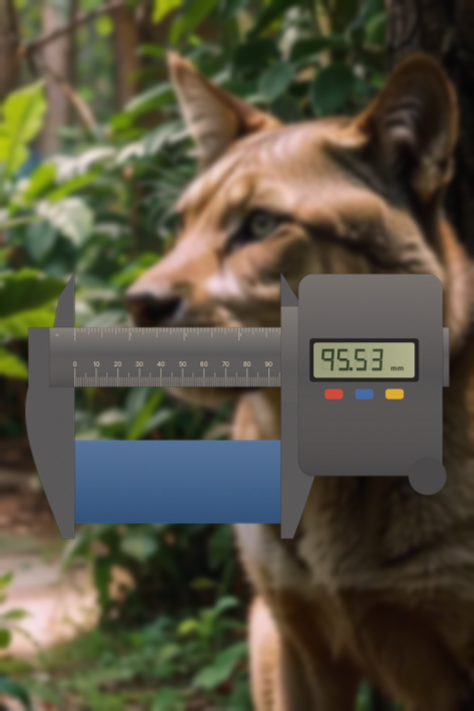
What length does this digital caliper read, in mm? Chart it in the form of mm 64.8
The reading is mm 95.53
